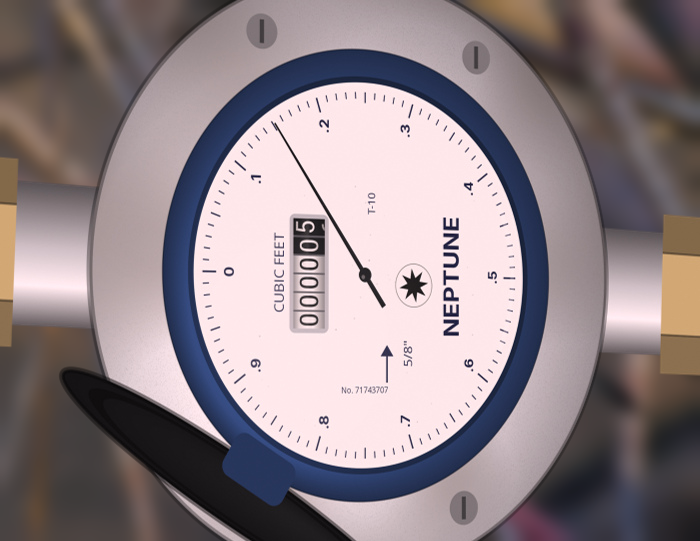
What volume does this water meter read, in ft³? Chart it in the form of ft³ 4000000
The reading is ft³ 5.15
